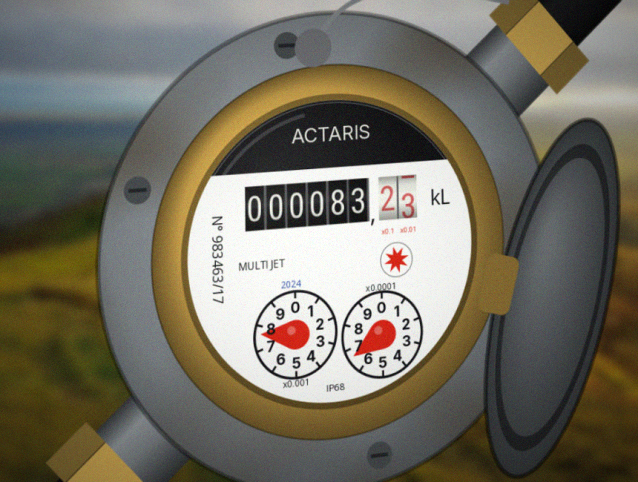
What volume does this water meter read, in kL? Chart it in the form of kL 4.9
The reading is kL 83.2276
